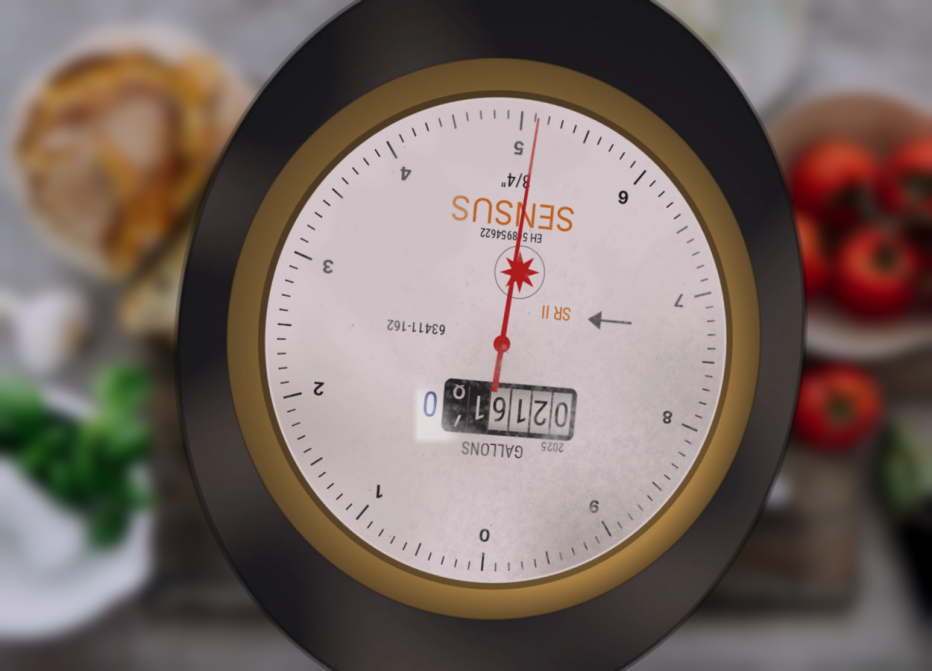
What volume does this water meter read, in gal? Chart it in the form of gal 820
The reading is gal 216175.1
